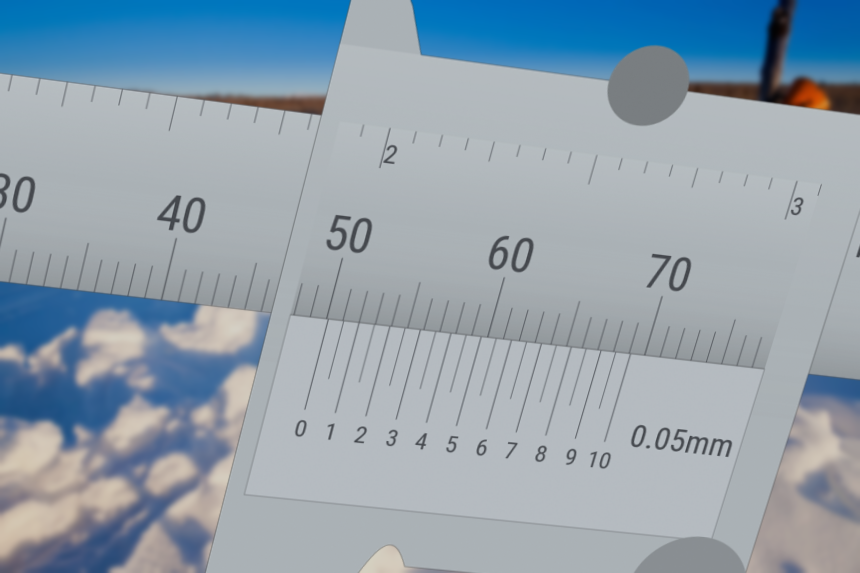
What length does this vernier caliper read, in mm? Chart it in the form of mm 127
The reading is mm 50.1
